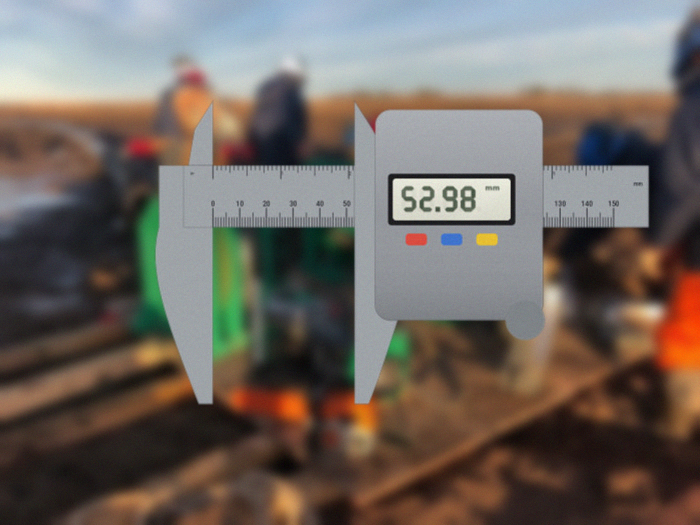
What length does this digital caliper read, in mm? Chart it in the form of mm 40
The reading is mm 52.98
